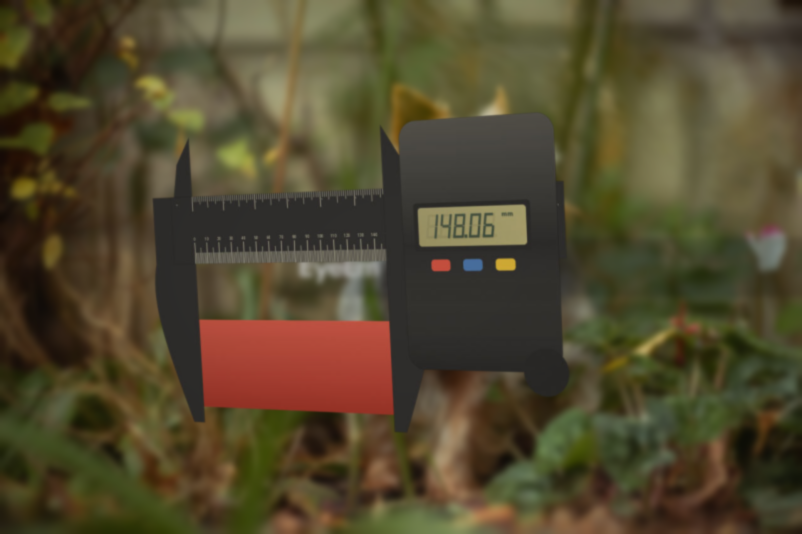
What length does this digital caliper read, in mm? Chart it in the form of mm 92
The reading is mm 148.06
